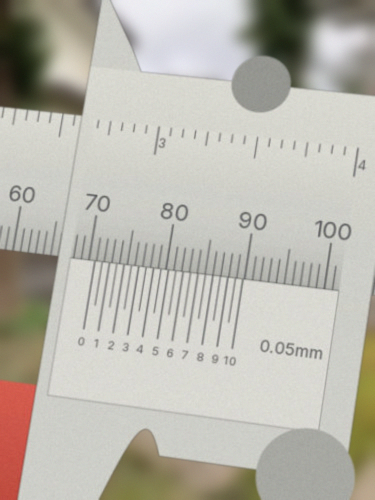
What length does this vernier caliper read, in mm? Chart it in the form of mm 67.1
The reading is mm 70.8
